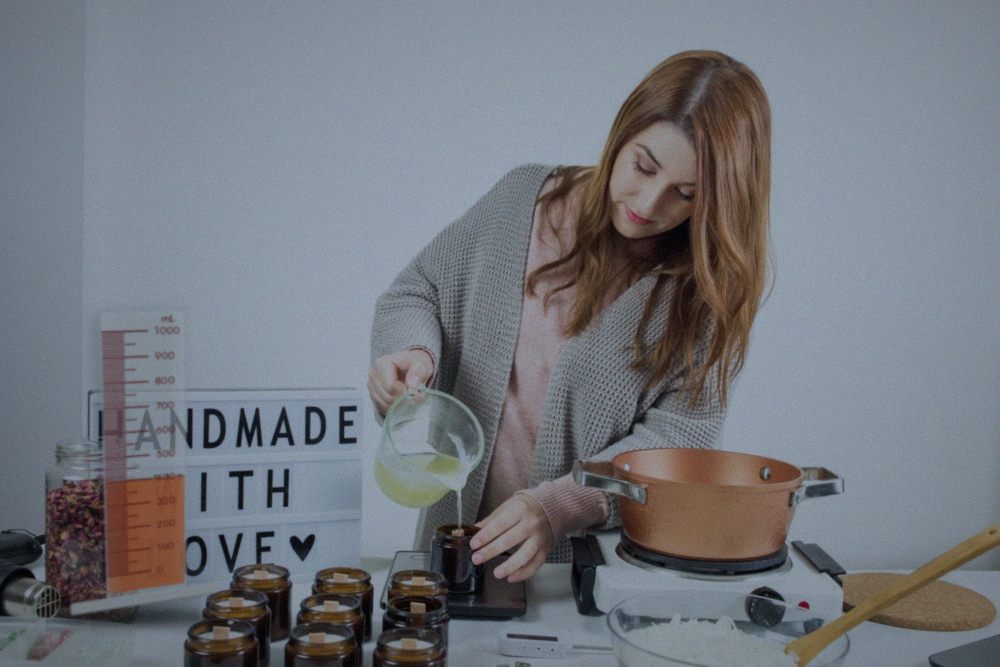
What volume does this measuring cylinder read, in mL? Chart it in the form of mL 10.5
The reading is mL 400
